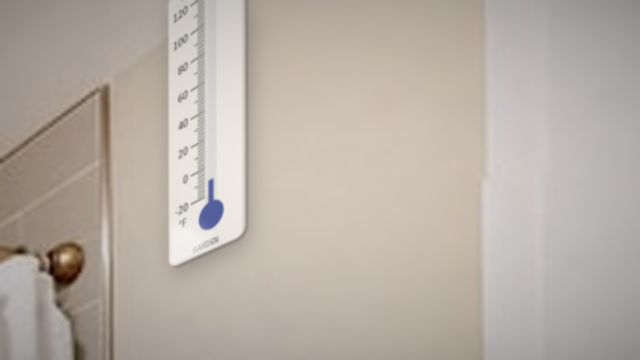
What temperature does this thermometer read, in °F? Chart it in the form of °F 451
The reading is °F -10
